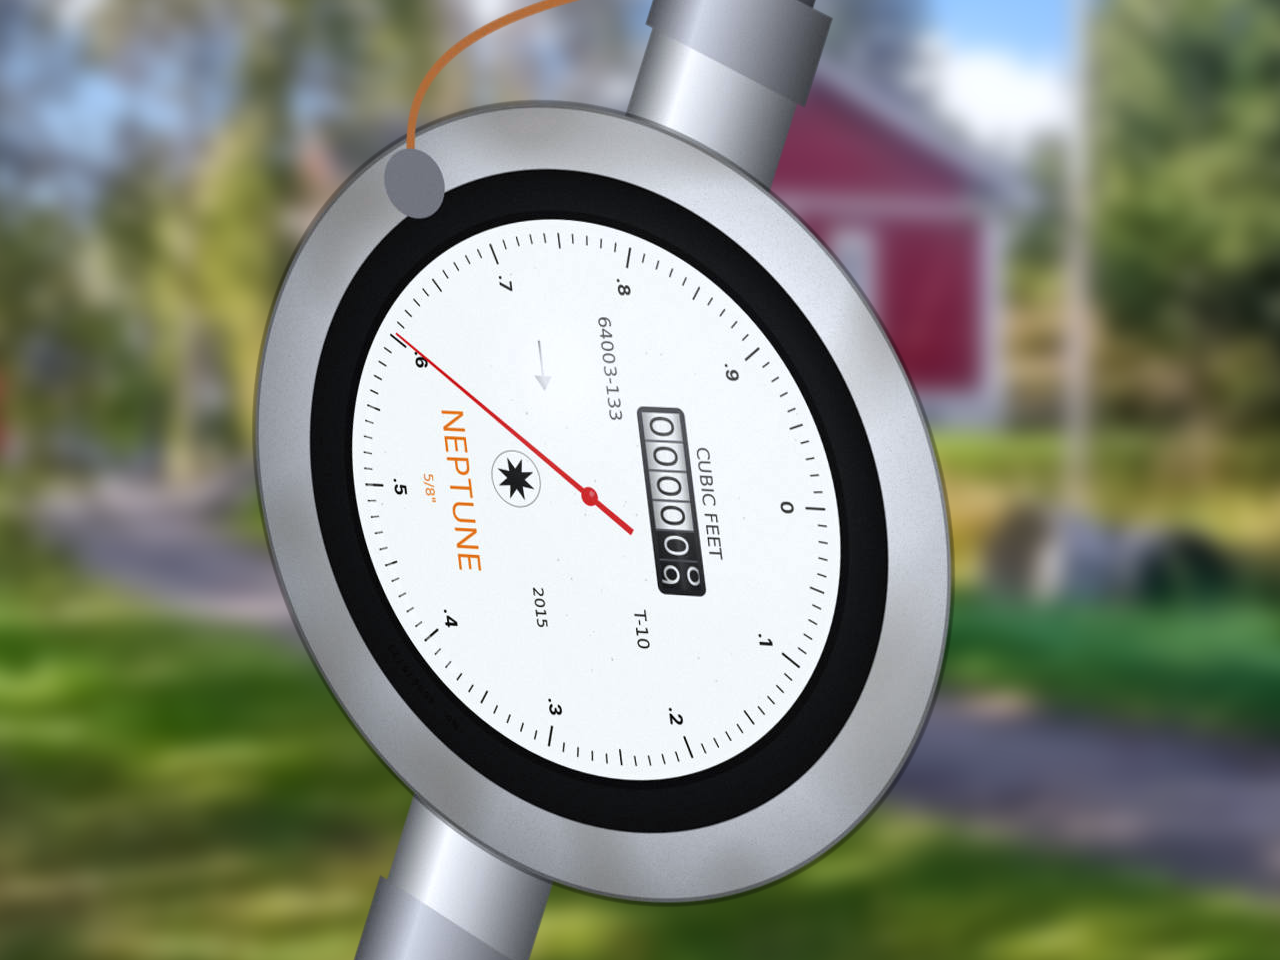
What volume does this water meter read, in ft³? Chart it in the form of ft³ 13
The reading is ft³ 8.60
